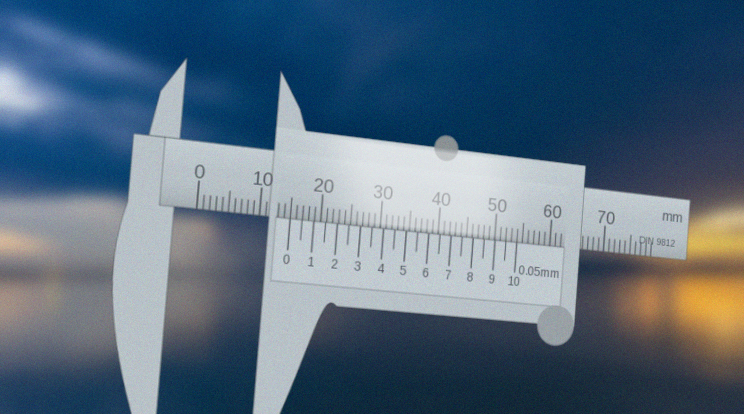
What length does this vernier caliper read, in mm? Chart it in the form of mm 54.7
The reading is mm 15.0
